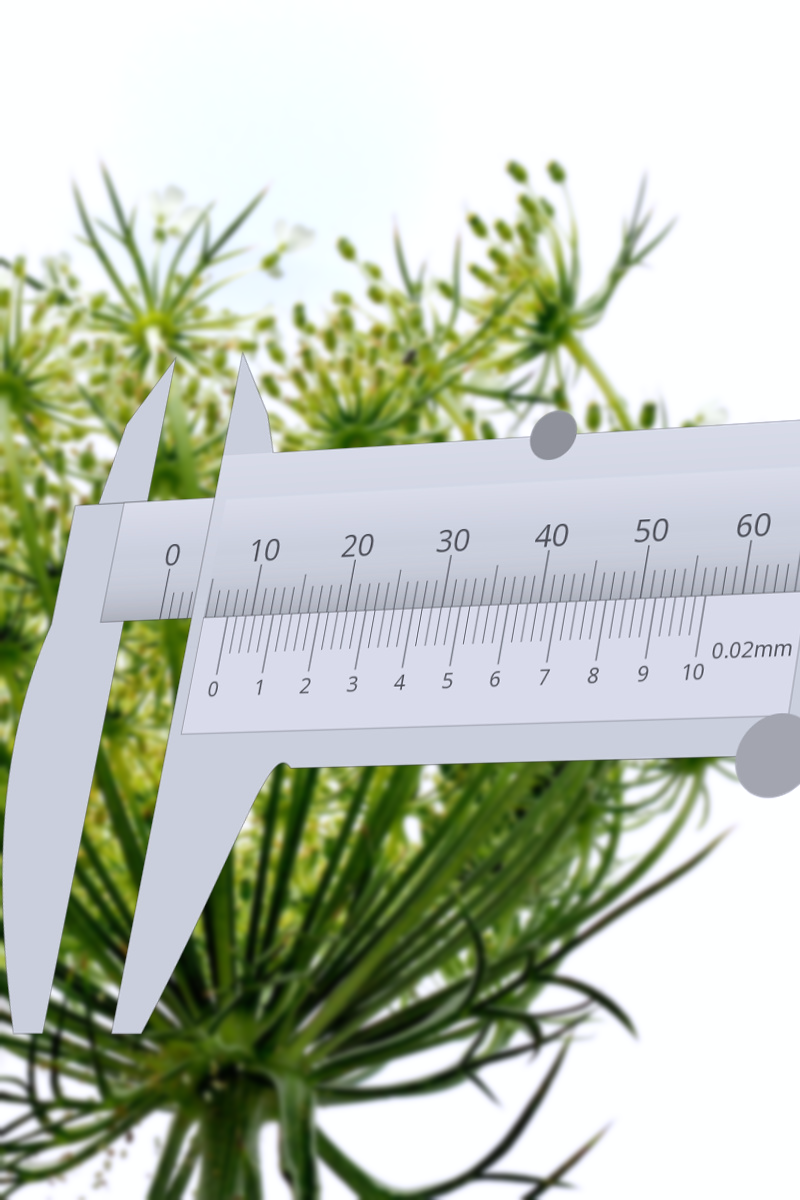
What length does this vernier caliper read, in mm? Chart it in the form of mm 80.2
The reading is mm 7.4
